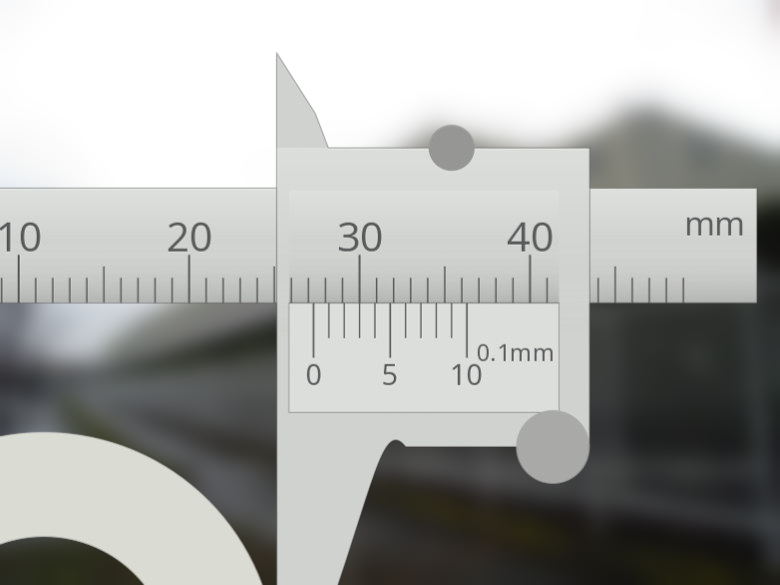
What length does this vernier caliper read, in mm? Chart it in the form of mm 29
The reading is mm 27.3
